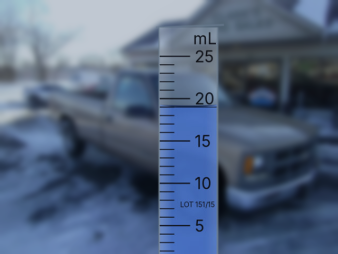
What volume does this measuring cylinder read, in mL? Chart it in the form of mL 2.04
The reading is mL 19
